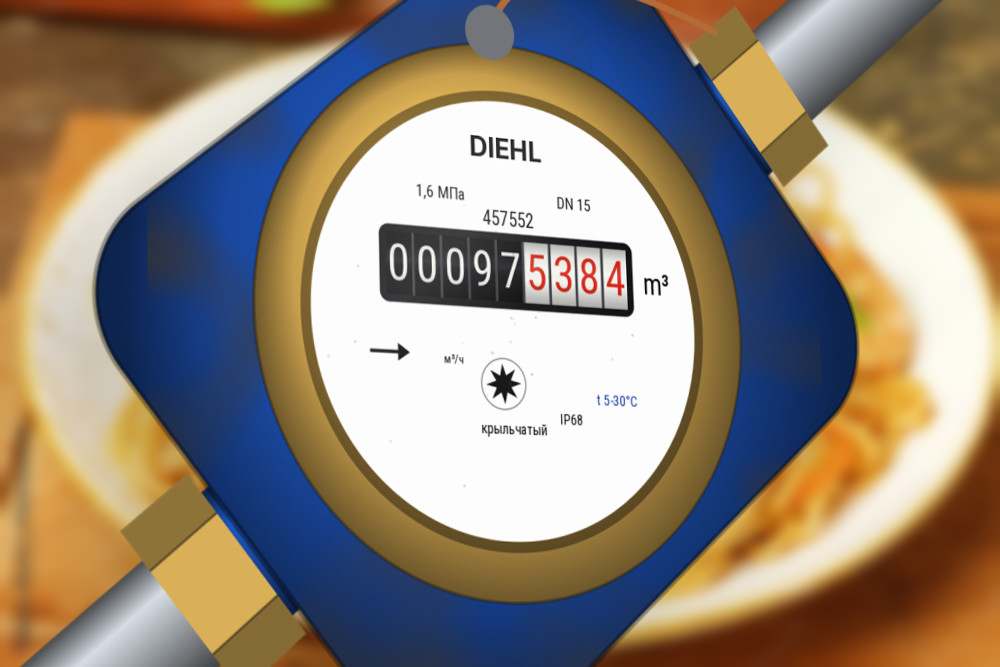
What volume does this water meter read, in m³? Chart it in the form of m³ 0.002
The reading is m³ 97.5384
